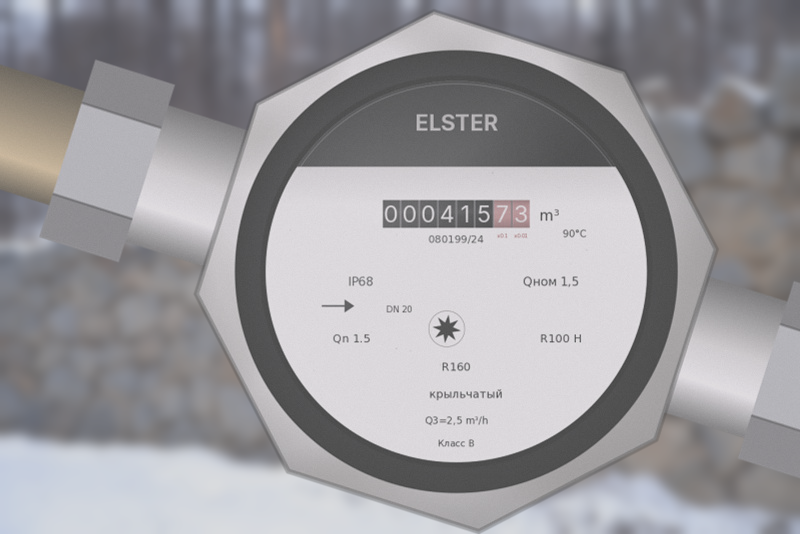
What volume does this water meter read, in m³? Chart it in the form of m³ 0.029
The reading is m³ 415.73
